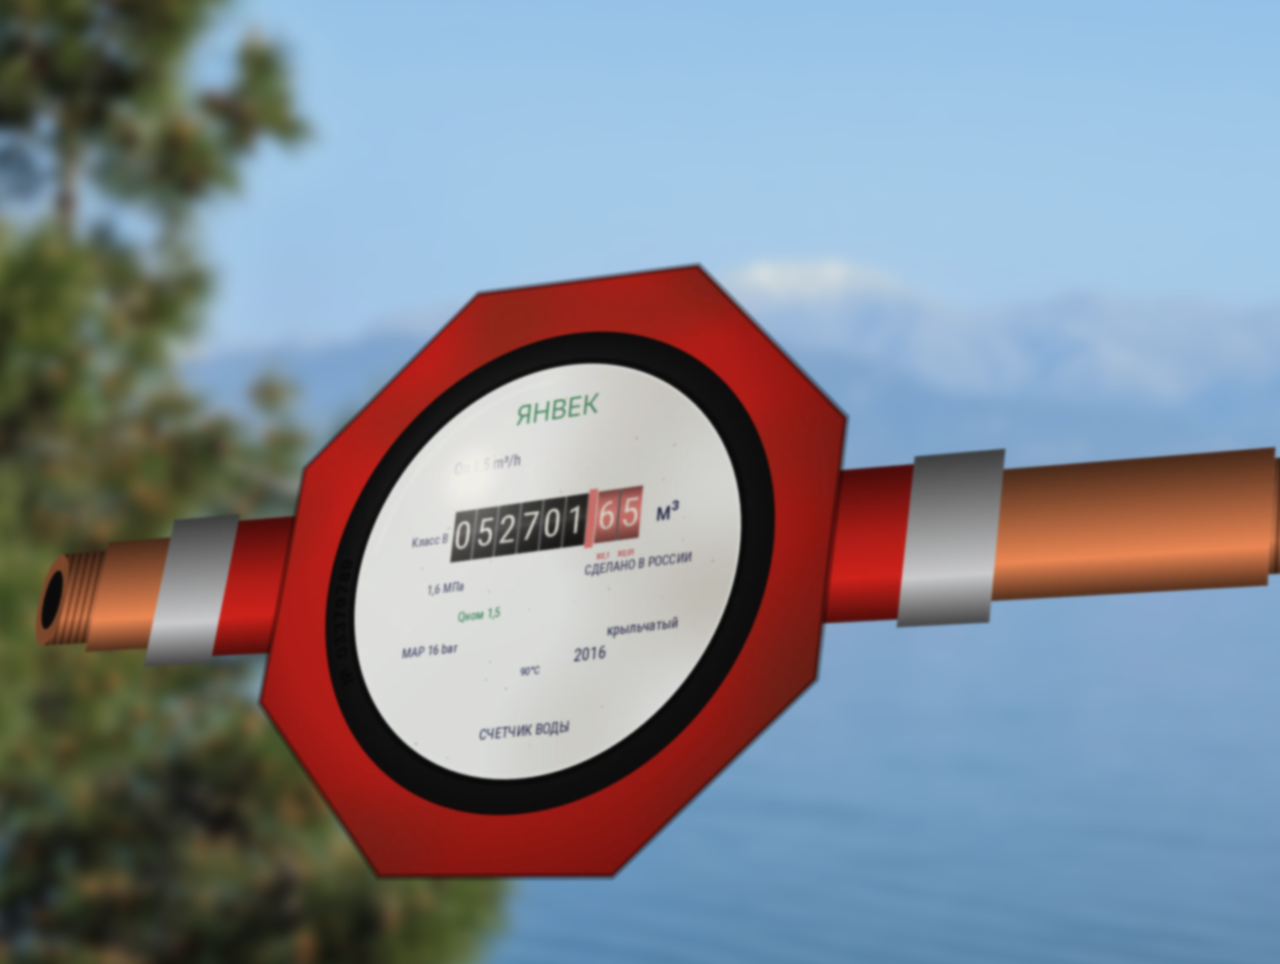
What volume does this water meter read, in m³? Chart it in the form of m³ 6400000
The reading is m³ 52701.65
